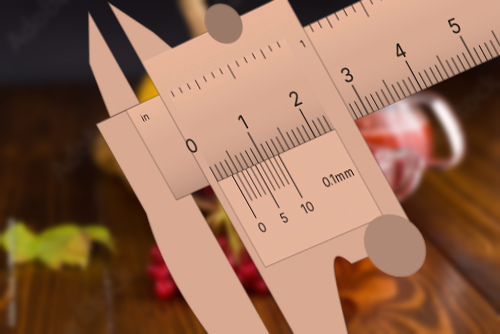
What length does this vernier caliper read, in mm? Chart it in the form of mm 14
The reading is mm 3.8
